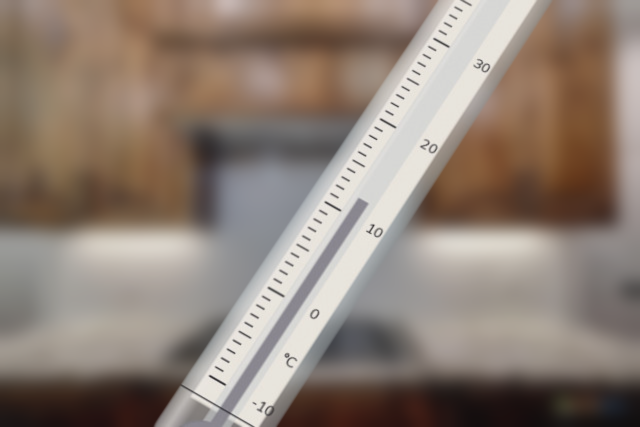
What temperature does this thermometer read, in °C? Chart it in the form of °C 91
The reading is °C 12
